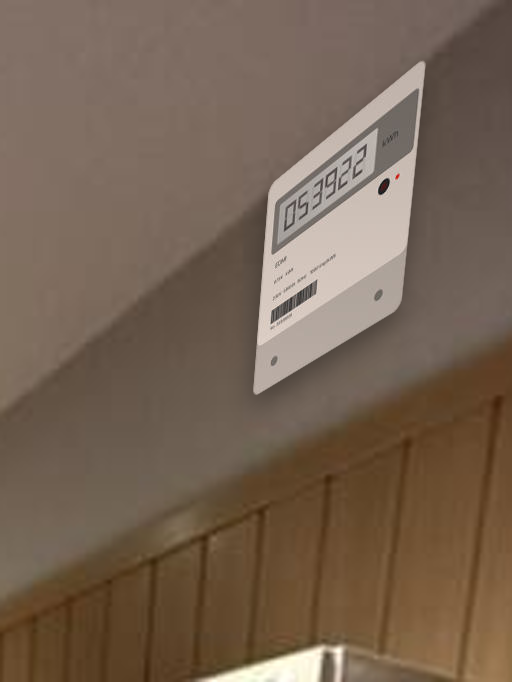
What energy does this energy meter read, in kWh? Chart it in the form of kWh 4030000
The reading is kWh 53922
